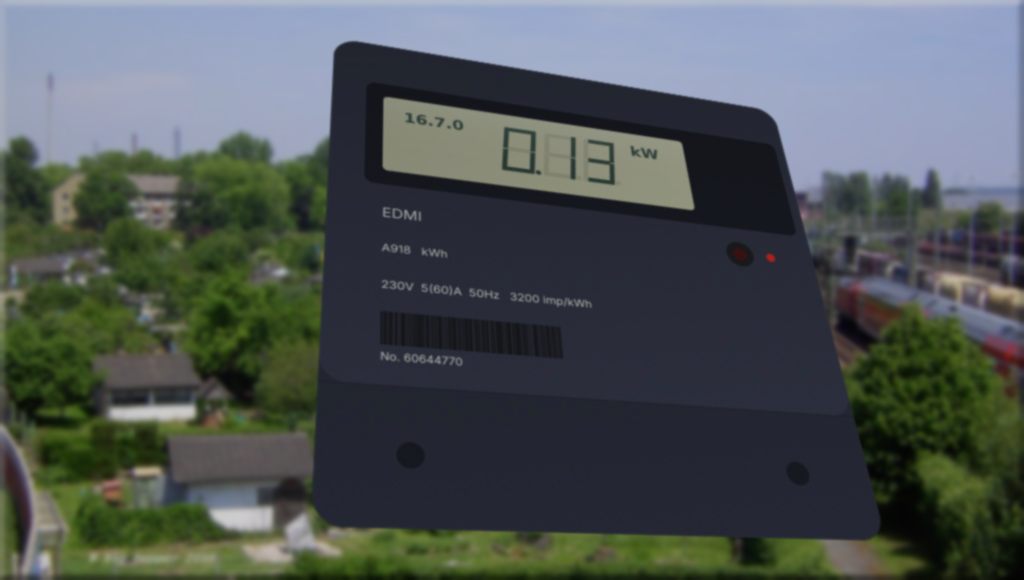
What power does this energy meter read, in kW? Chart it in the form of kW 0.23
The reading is kW 0.13
